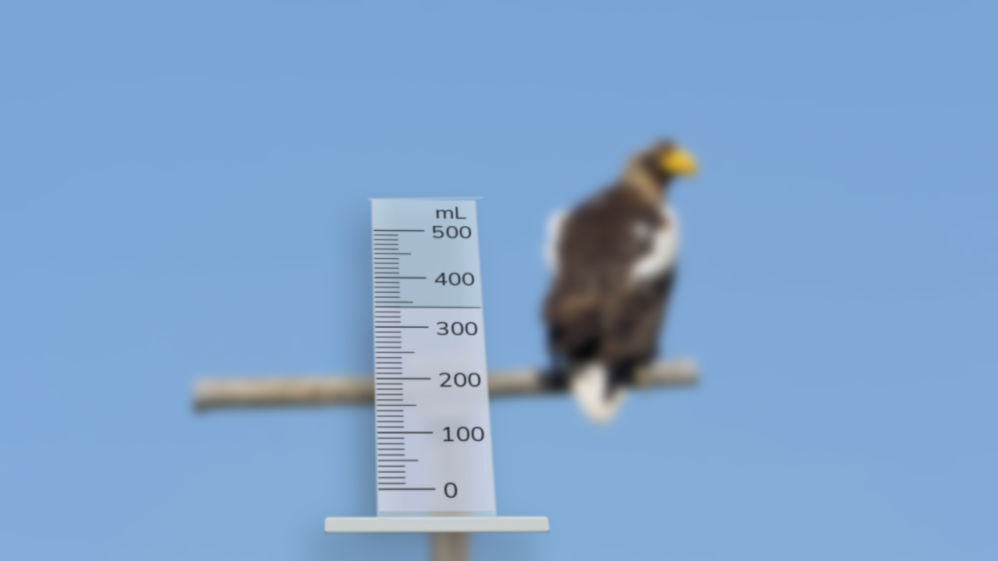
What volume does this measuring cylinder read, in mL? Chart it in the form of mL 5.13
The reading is mL 340
